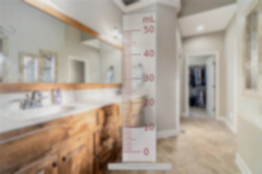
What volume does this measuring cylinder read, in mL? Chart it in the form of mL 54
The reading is mL 10
